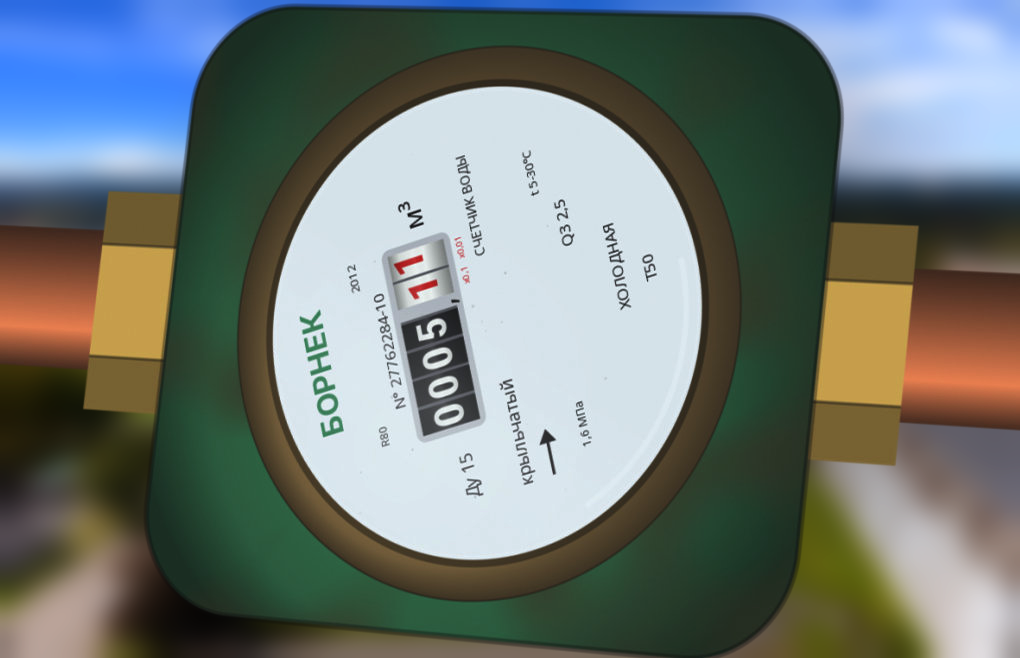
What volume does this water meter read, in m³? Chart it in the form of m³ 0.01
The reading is m³ 5.11
